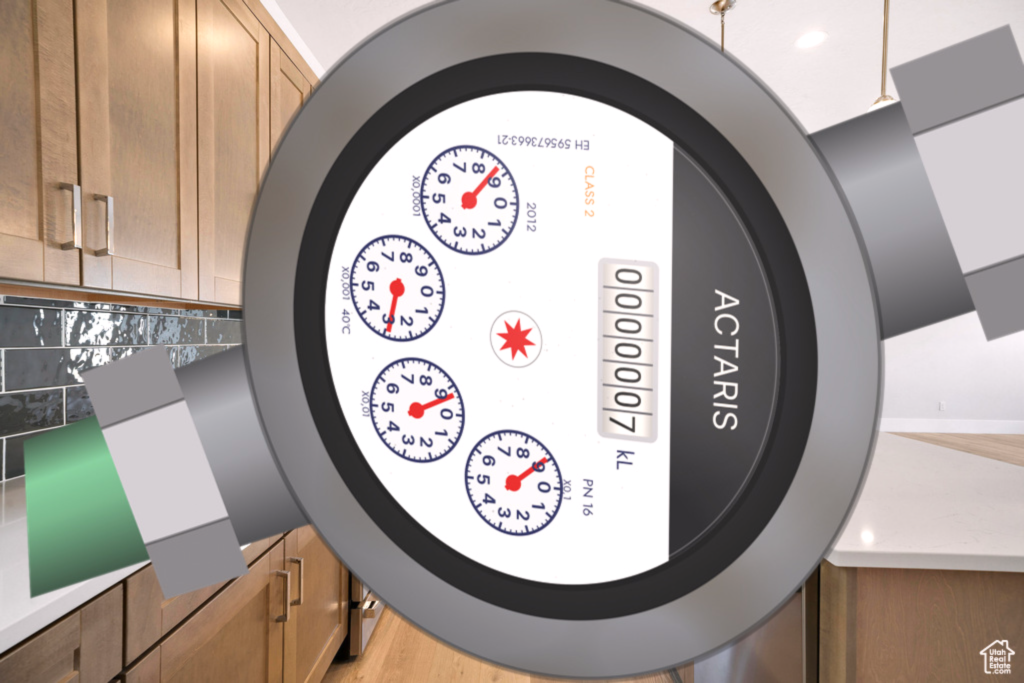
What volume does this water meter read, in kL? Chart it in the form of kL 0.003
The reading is kL 6.8928
